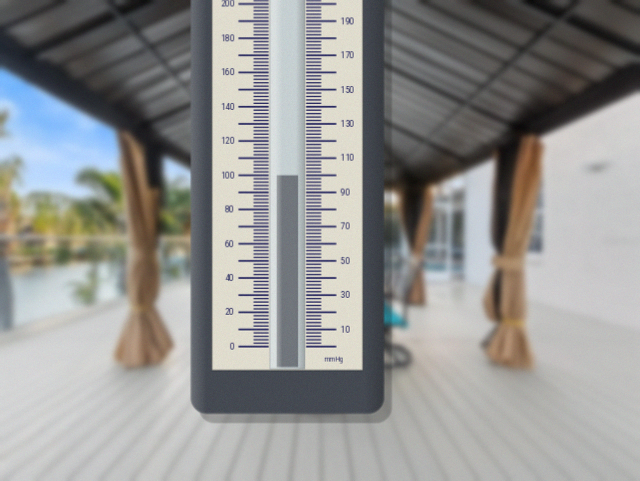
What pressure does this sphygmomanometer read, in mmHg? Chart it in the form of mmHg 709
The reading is mmHg 100
